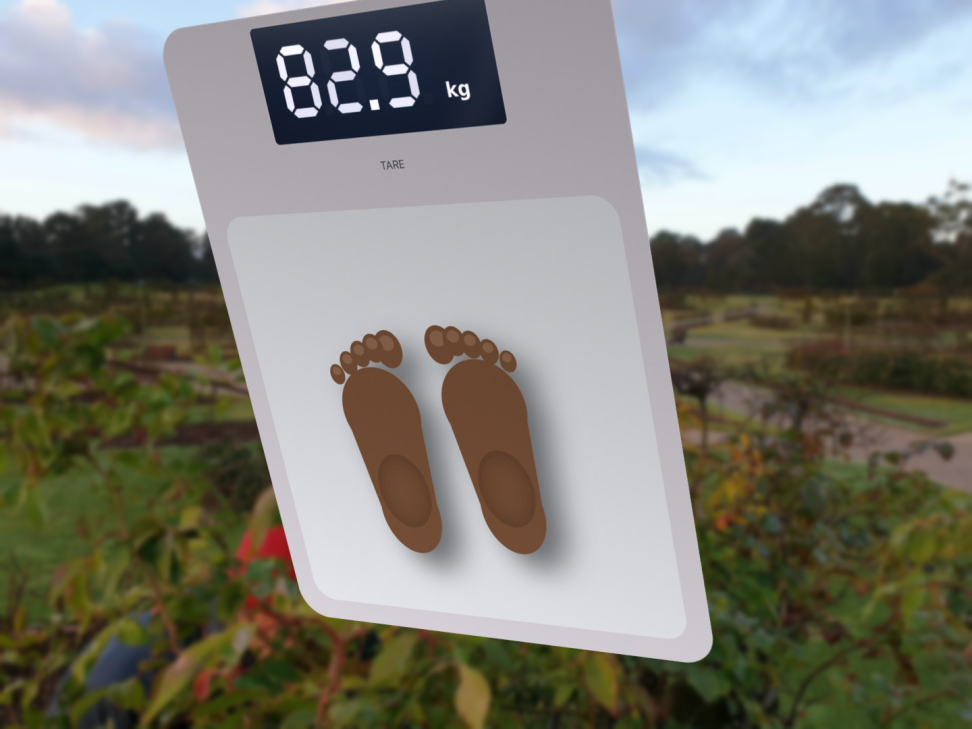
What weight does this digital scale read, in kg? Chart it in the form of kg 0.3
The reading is kg 82.9
